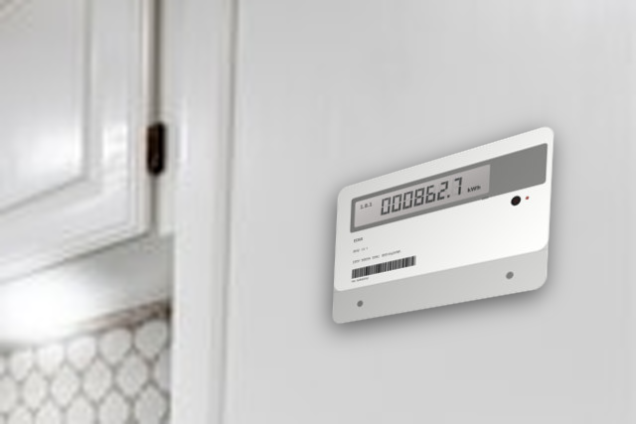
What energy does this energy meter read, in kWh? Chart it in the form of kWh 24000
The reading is kWh 862.7
